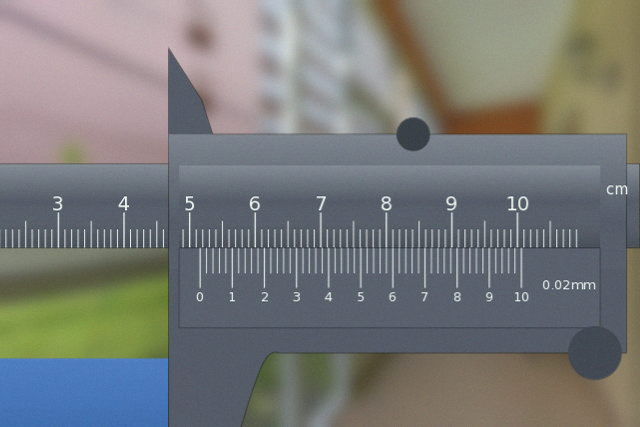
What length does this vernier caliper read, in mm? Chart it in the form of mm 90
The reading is mm 51.6
